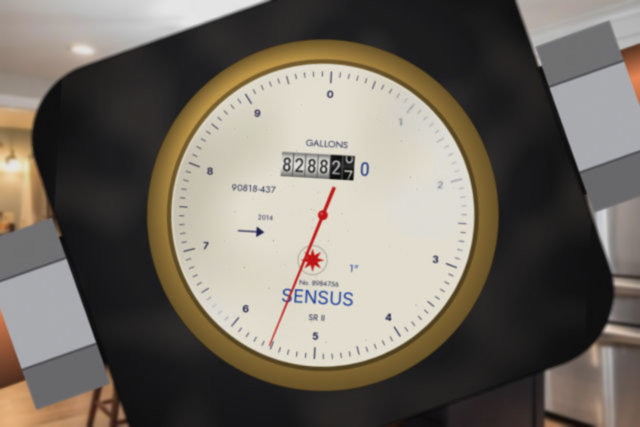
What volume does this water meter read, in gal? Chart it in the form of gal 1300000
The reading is gal 8288265.5
